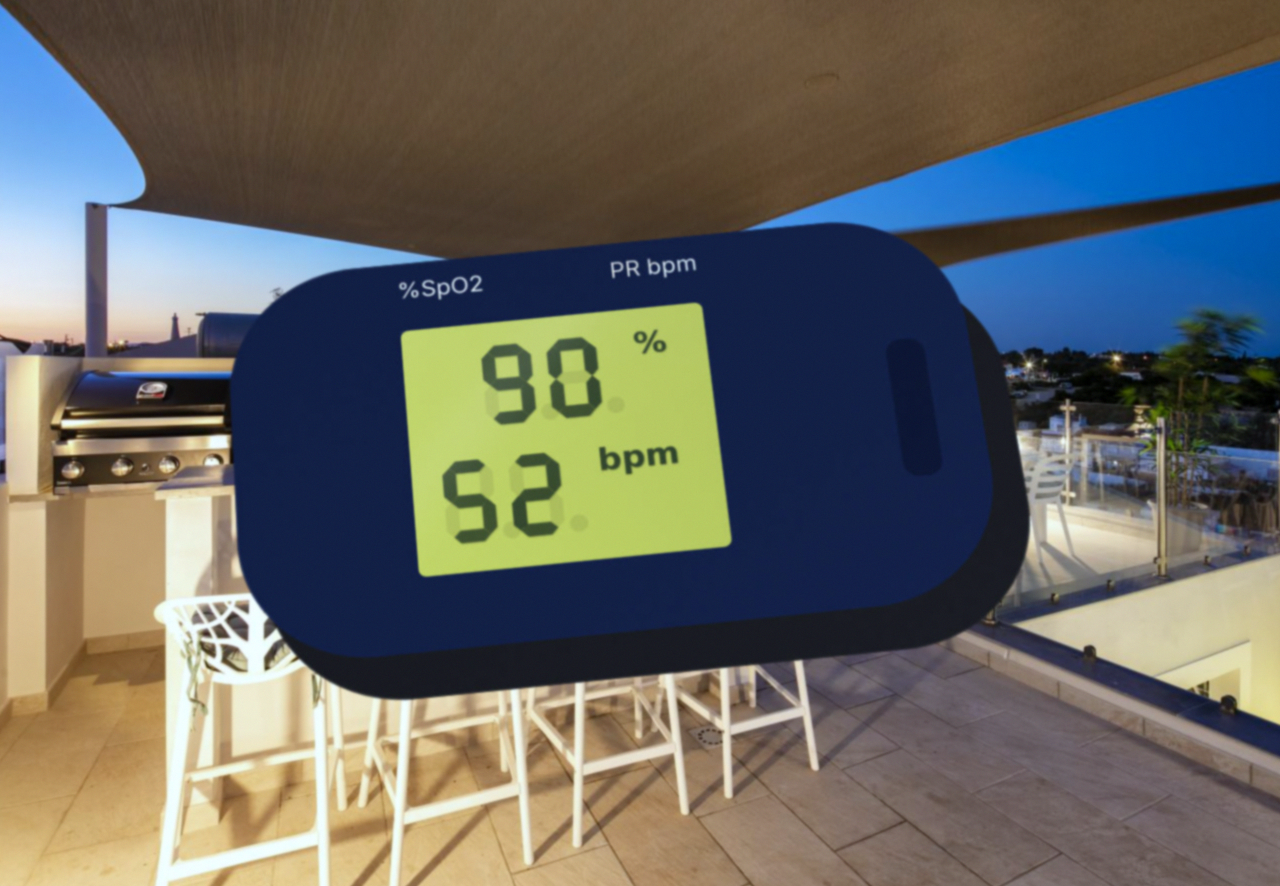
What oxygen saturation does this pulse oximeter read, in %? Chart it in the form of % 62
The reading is % 90
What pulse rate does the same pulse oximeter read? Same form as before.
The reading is bpm 52
